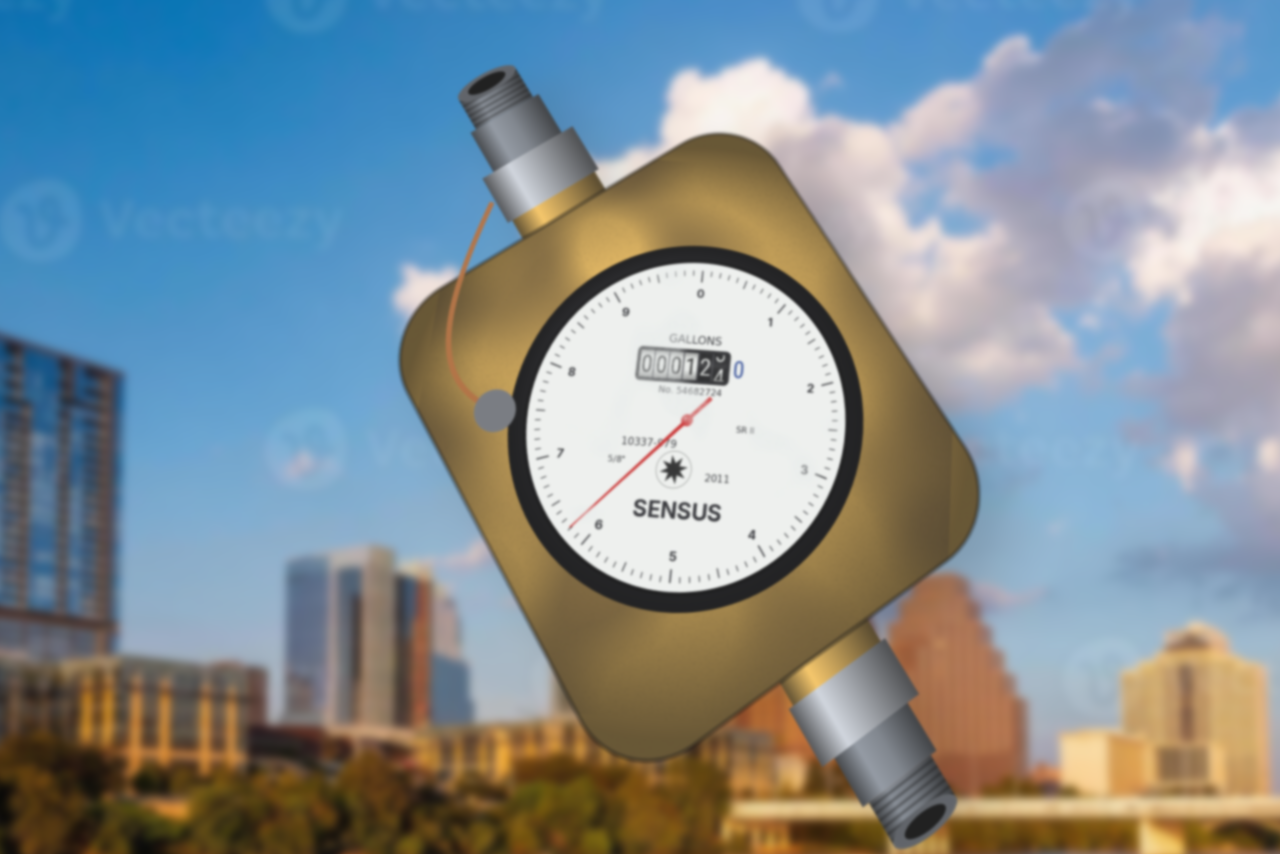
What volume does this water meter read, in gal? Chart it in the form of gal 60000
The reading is gal 1236.2
